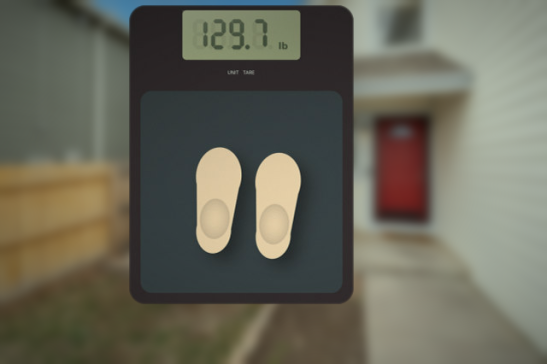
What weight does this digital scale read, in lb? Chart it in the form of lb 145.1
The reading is lb 129.7
